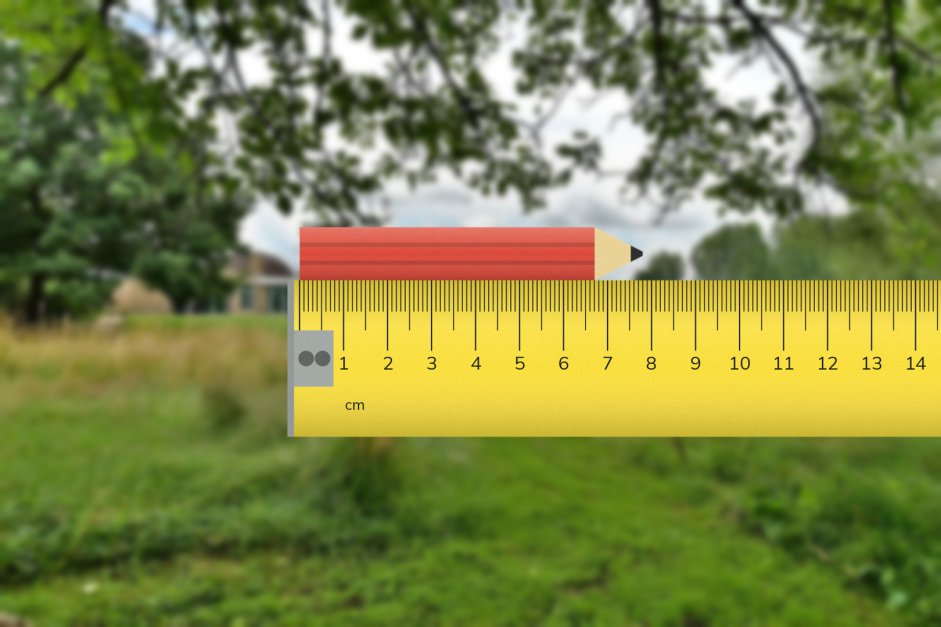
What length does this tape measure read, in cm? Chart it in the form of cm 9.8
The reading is cm 7.8
